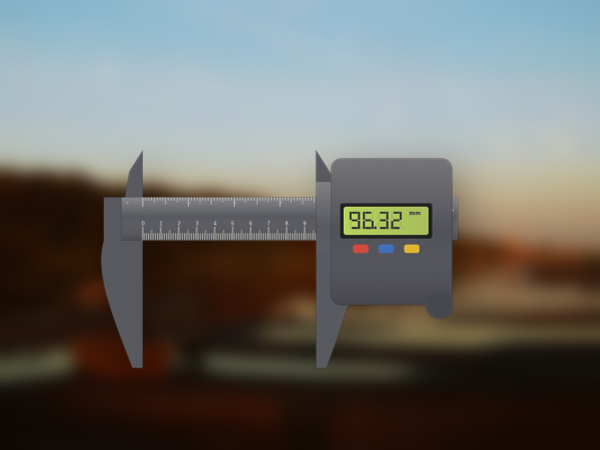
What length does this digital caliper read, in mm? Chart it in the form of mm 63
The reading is mm 96.32
